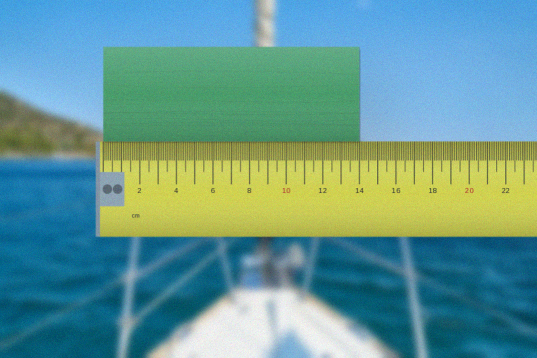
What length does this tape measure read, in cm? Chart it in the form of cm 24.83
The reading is cm 14
